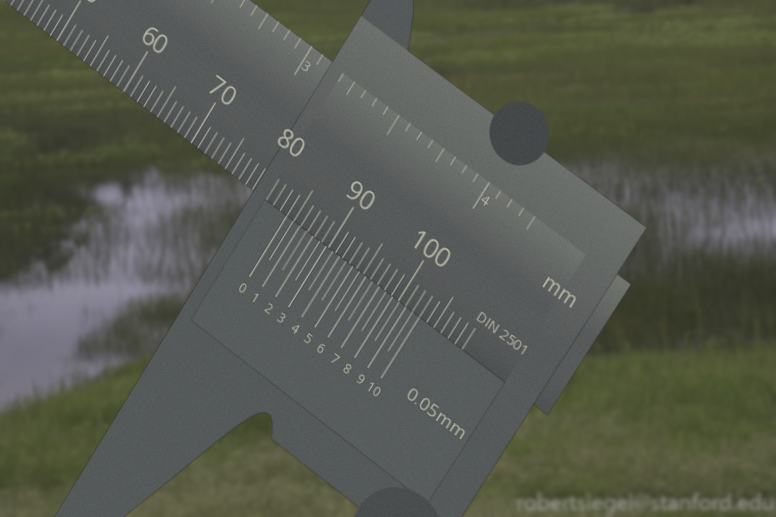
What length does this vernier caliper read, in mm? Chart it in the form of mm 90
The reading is mm 84.0
